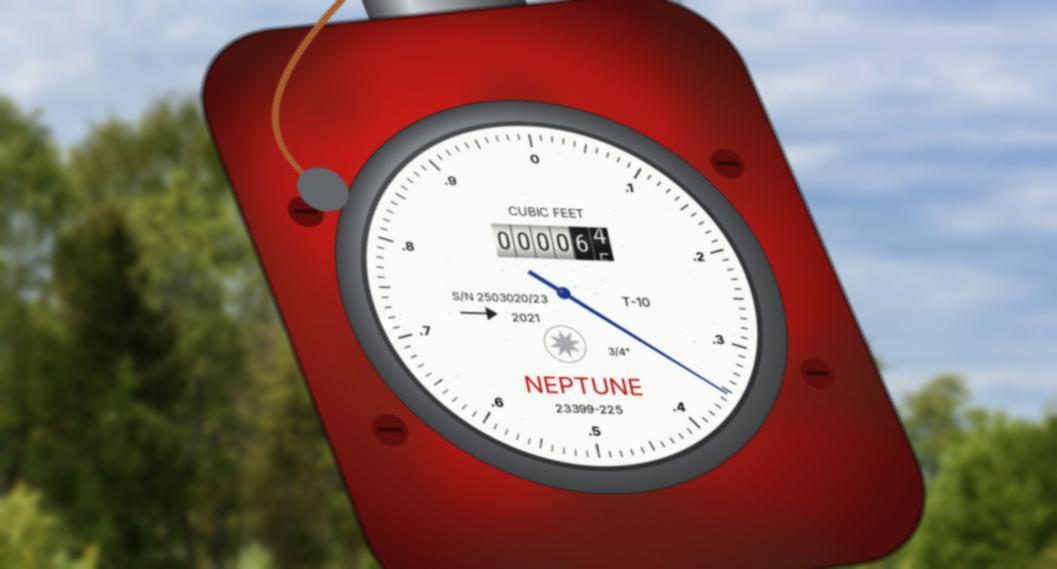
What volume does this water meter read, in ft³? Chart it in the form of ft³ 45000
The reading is ft³ 64.35
